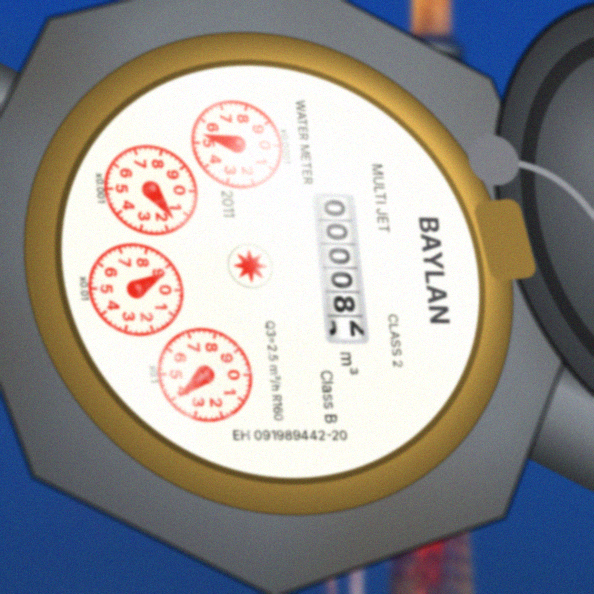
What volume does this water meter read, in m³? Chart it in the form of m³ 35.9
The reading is m³ 82.3915
